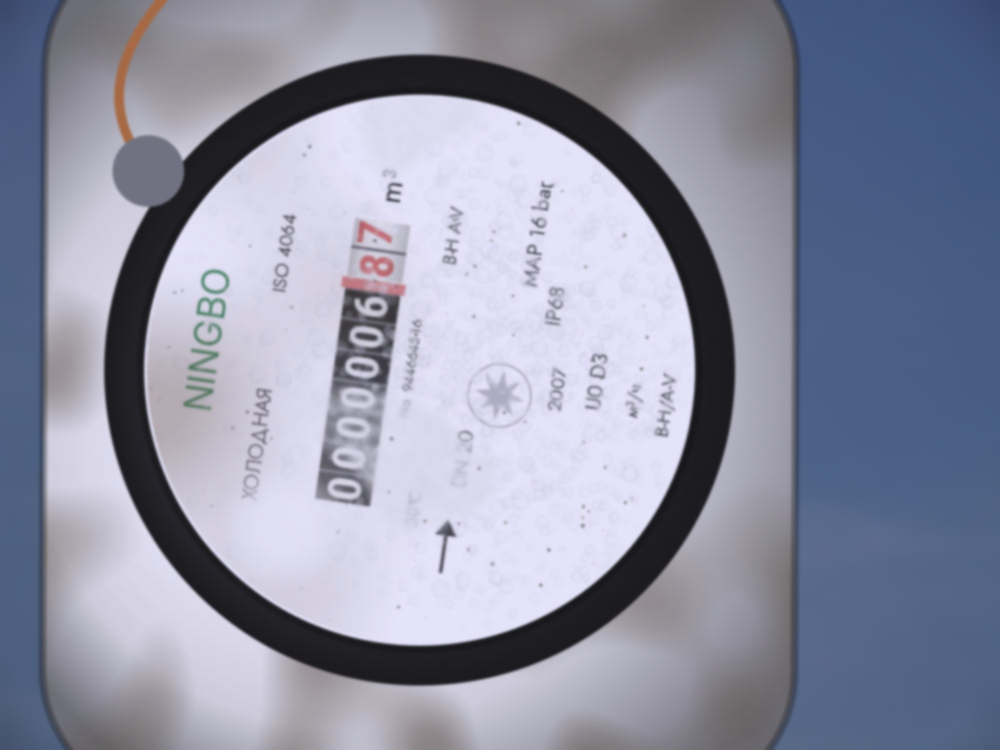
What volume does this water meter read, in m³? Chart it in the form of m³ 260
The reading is m³ 6.87
